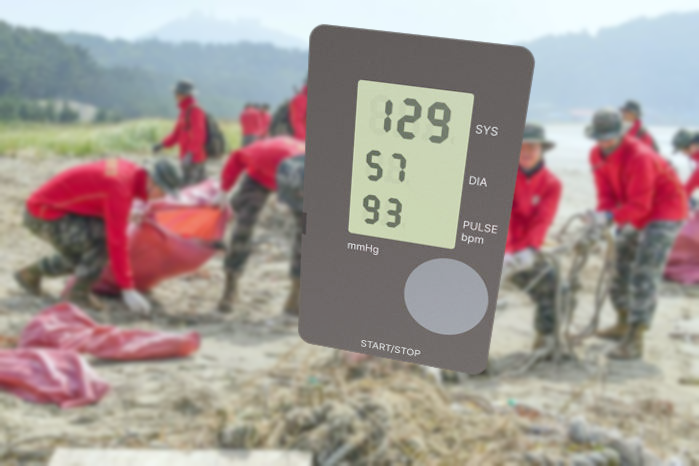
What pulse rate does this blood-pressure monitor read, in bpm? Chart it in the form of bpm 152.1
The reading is bpm 93
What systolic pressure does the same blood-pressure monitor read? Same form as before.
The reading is mmHg 129
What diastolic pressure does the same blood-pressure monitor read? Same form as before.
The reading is mmHg 57
